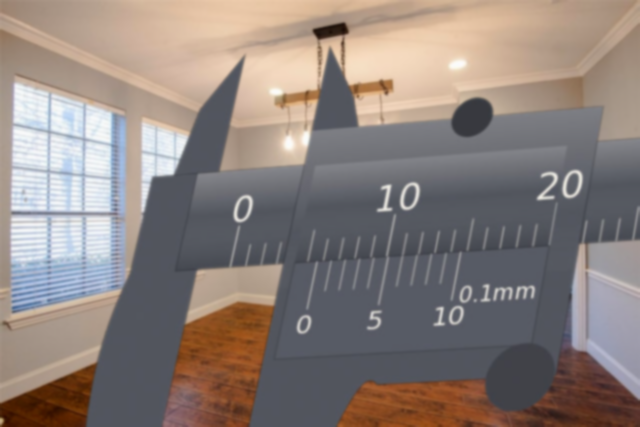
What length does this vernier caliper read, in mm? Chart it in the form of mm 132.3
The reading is mm 5.6
